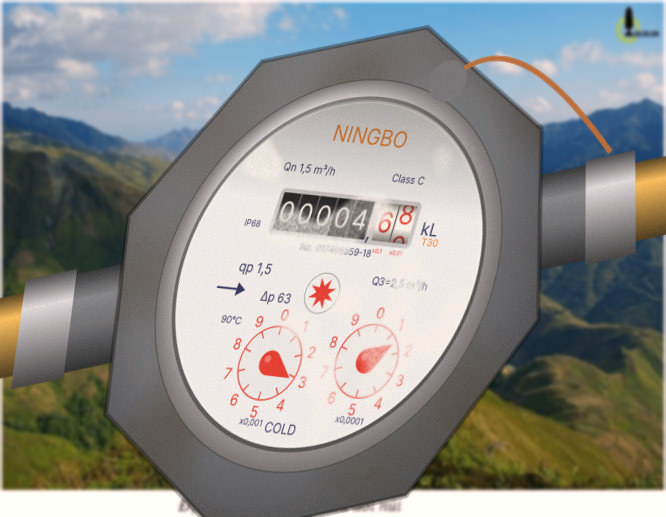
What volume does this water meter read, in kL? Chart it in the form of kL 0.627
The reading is kL 4.6831
